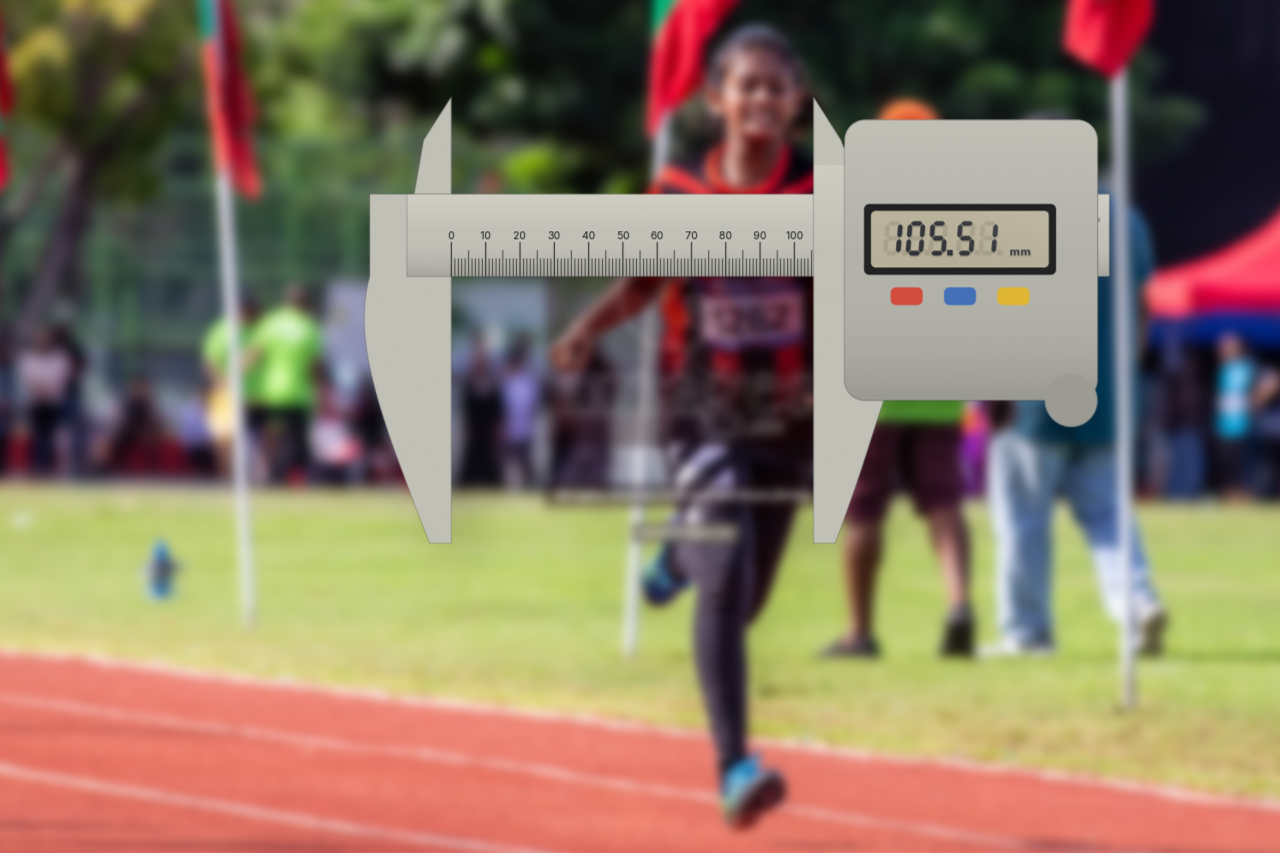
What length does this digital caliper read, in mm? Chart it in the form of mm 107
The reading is mm 105.51
